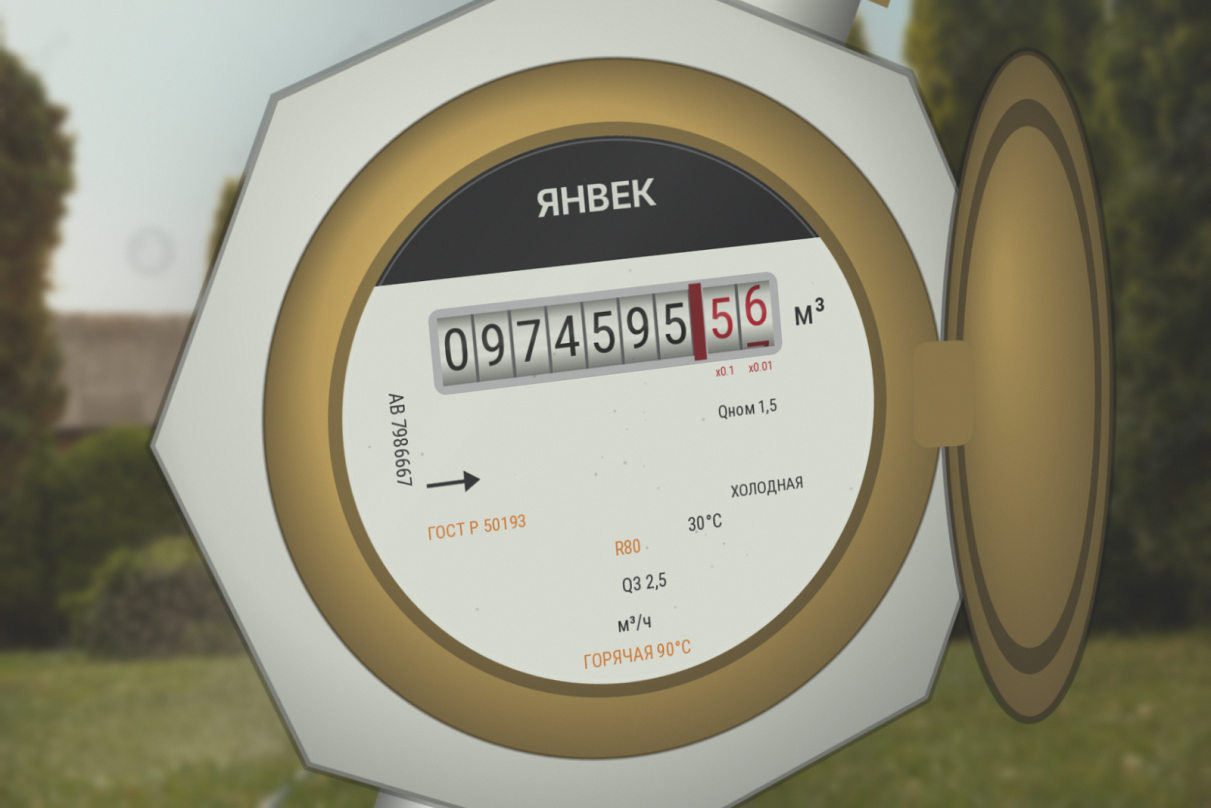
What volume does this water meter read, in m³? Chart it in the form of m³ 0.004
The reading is m³ 974595.56
